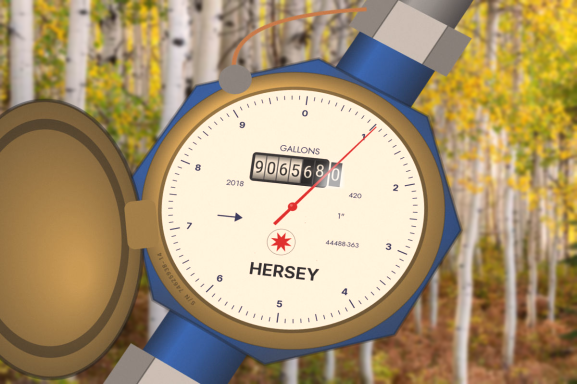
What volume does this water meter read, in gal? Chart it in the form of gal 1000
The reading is gal 9065681.0
